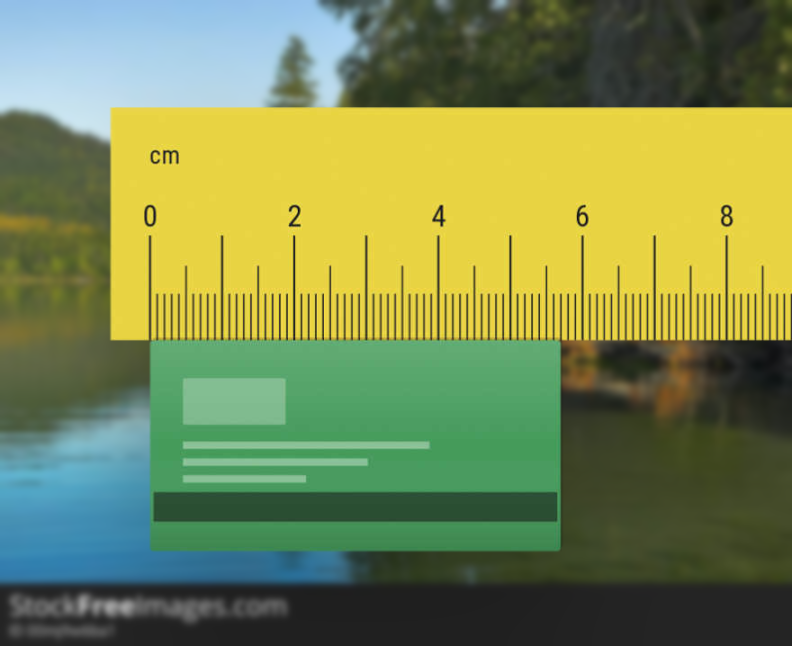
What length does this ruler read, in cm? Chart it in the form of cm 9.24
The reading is cm 5.7
